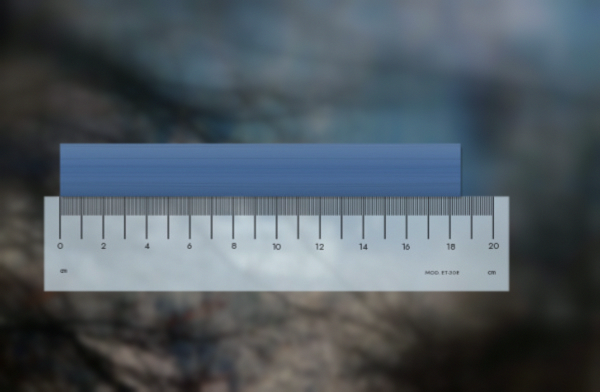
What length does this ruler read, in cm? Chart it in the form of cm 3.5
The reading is cm 18.5
